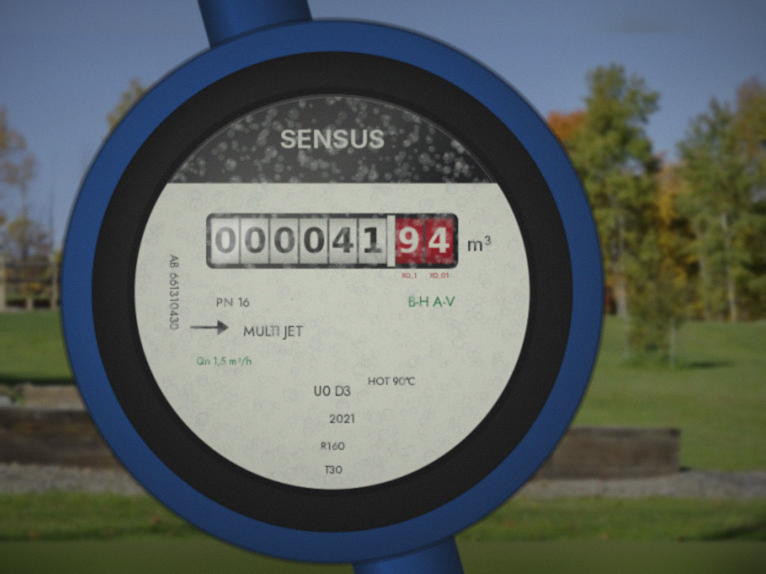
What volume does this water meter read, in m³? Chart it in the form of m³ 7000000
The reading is m³ 41.94
